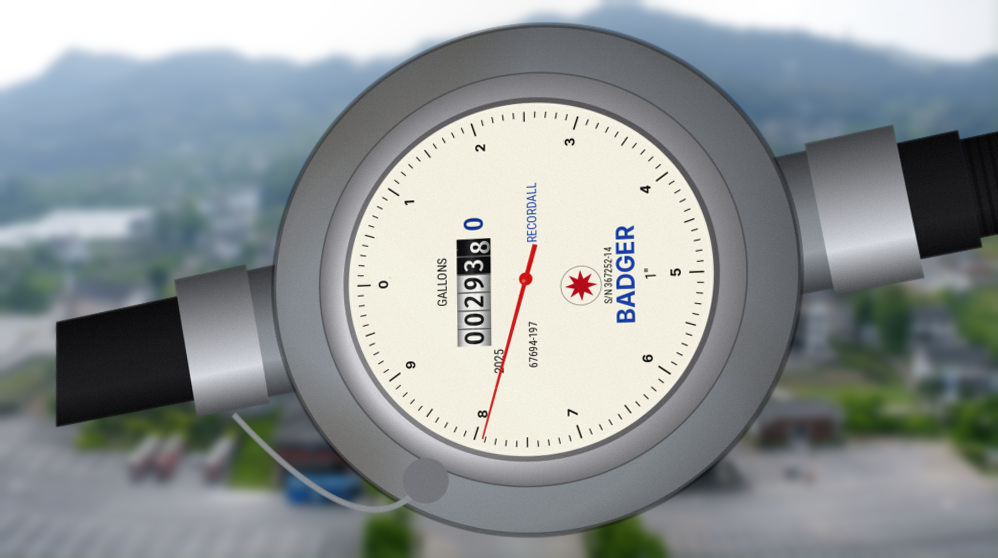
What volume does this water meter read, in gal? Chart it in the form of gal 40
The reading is gal 29377.9
